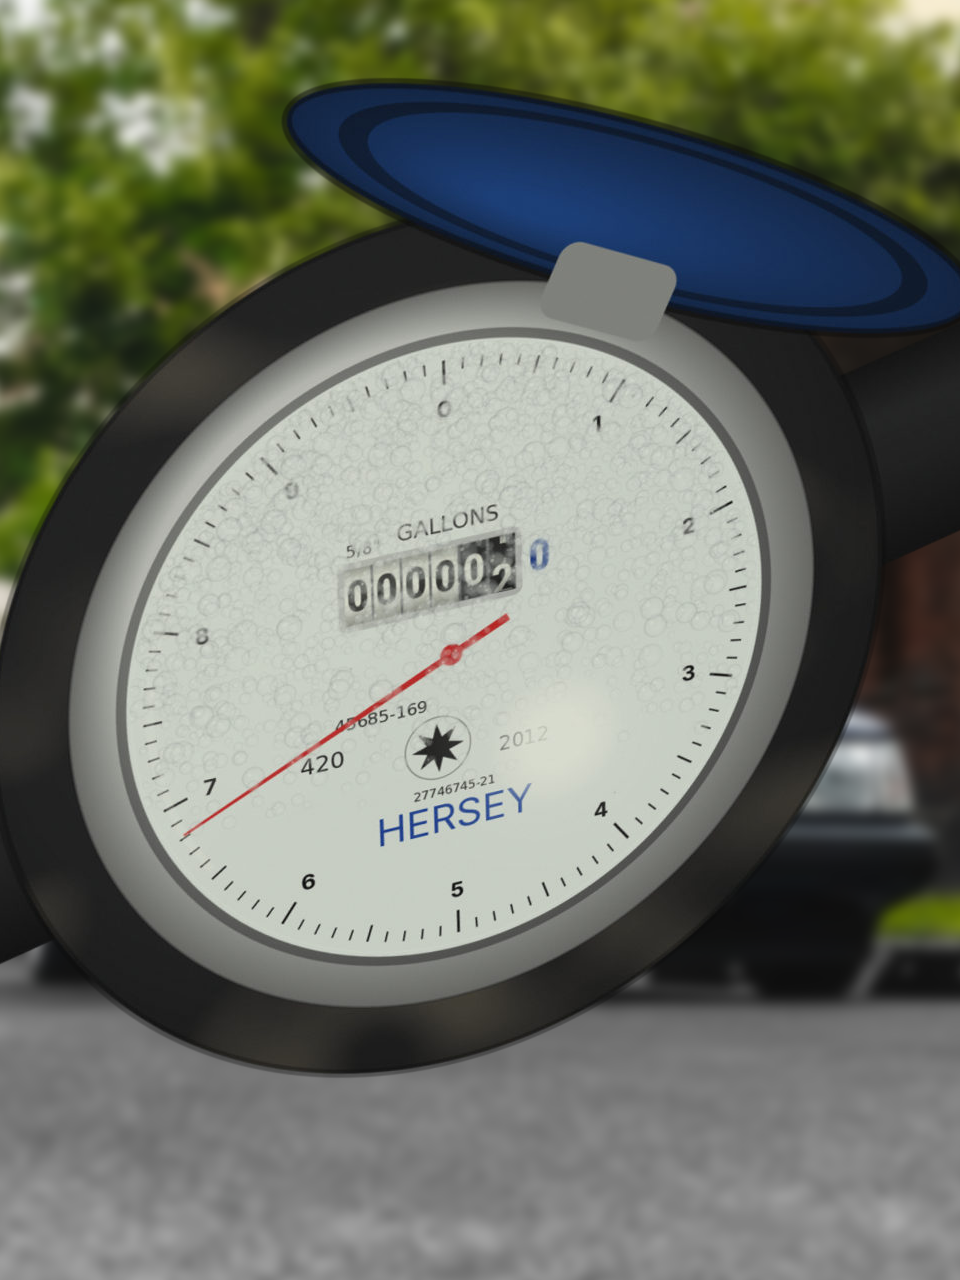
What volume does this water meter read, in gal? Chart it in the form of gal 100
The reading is gal 16.8
